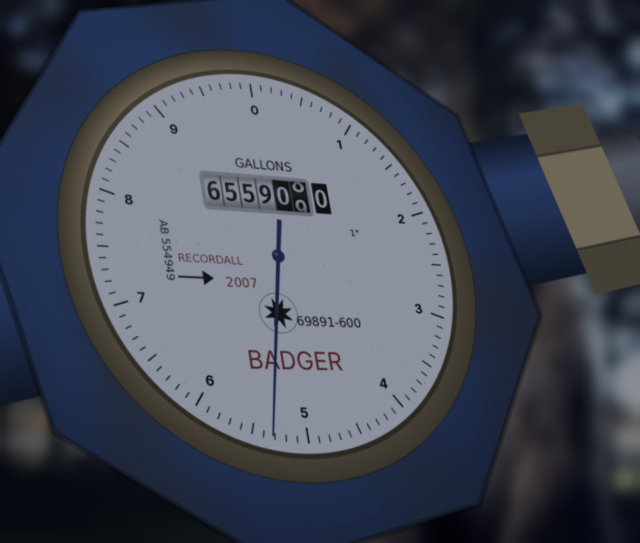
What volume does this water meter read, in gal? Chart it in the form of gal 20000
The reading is gal 6559085.3
